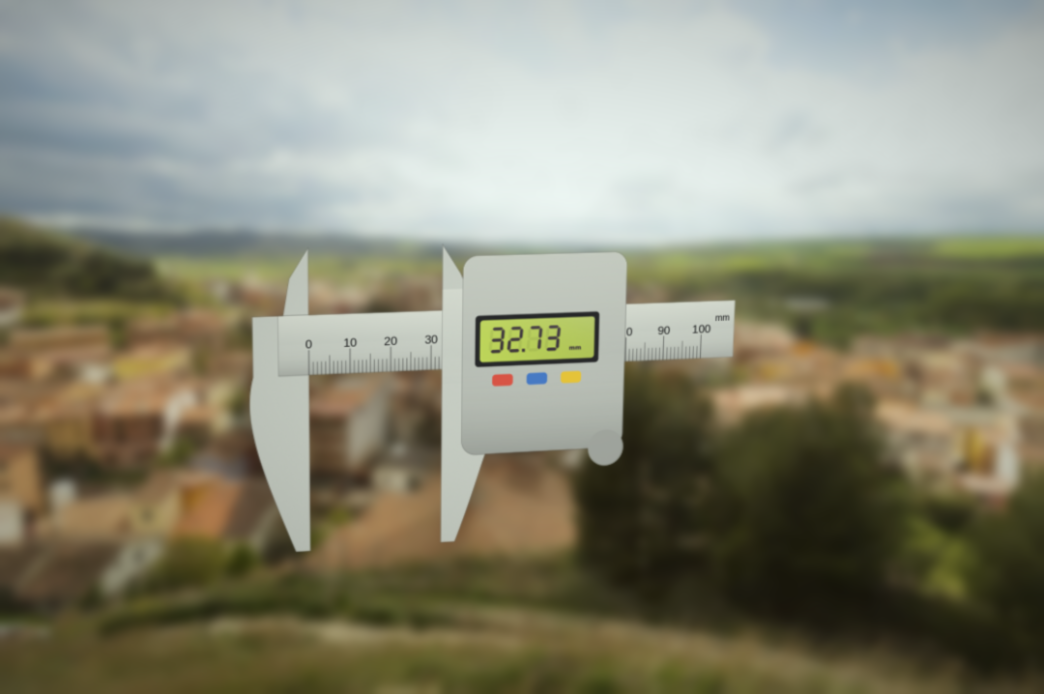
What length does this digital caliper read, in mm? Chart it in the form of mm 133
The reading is mm 32.73
